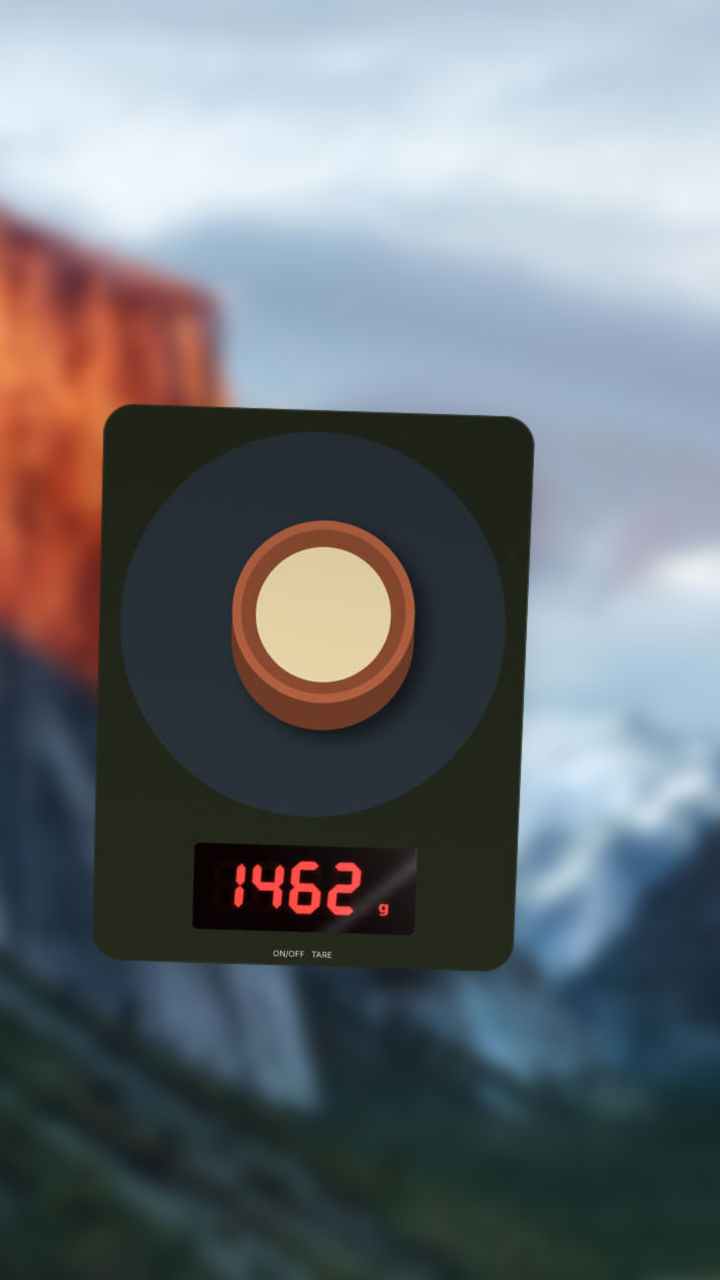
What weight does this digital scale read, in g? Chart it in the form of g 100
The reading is g 1462
